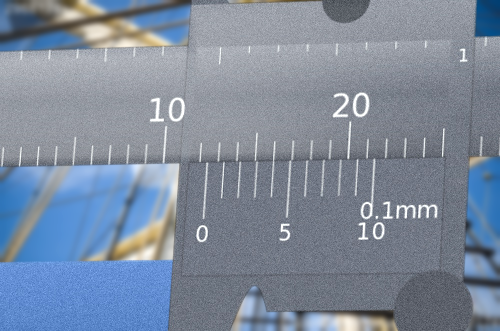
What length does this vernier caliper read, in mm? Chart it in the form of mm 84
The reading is mm 12.4
